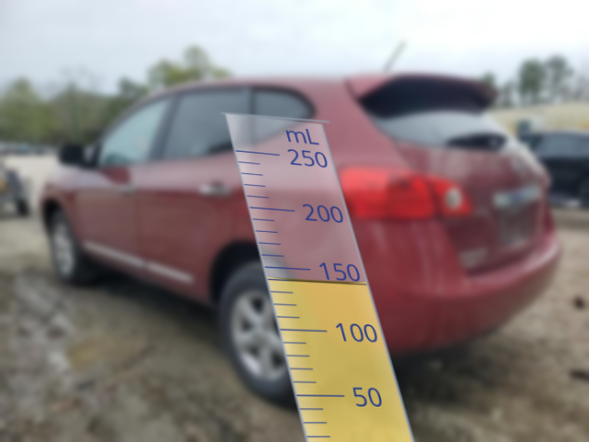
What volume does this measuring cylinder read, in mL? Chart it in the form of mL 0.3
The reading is mL 140
